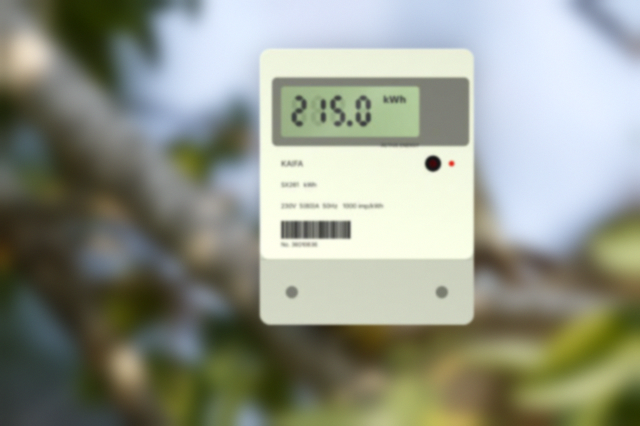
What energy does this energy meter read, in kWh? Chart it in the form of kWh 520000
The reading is kWh 215.0
